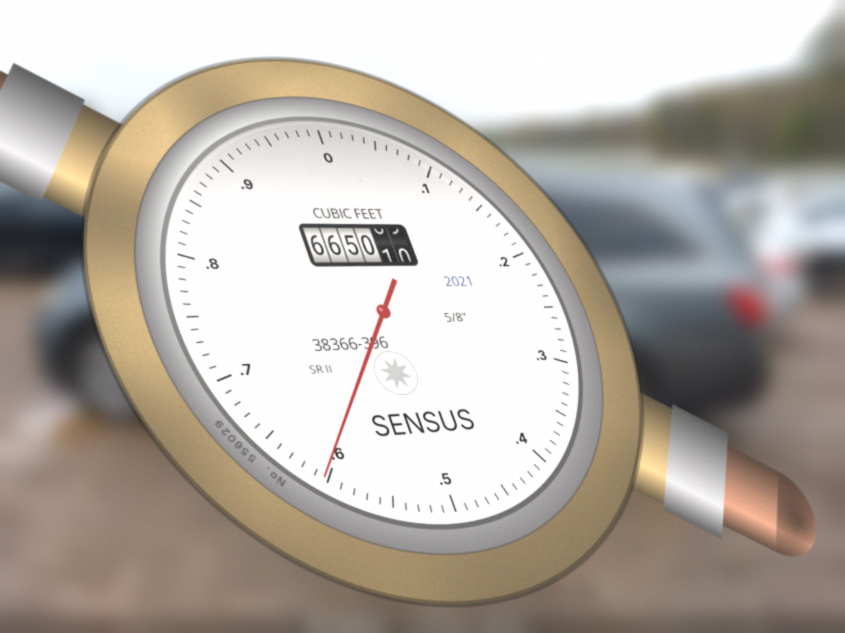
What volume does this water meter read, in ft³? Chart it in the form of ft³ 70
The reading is ft³ 665009.60
